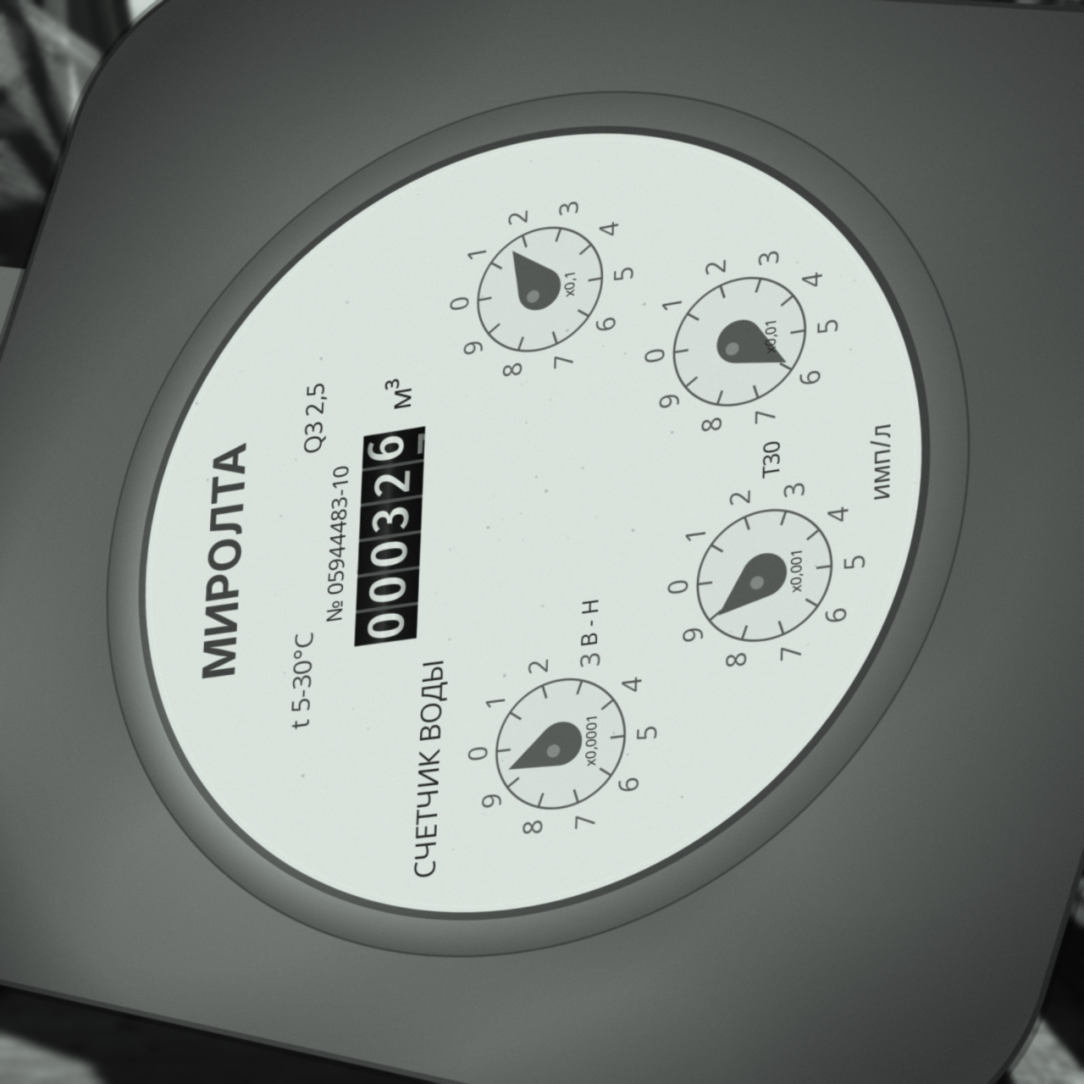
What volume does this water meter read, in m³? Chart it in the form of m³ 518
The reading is m³ 326.1589
